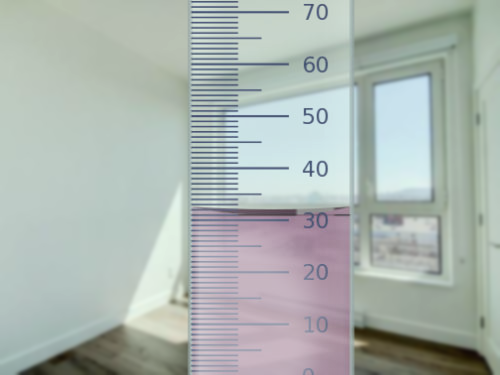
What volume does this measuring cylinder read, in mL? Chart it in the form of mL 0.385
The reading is mL 31
